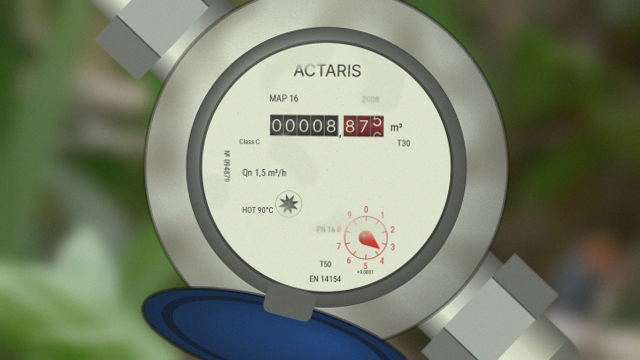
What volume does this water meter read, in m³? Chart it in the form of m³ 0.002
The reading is m³ 8.8753
